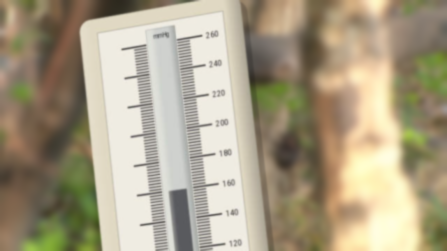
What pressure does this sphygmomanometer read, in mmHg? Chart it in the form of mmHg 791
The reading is mmHg 160
